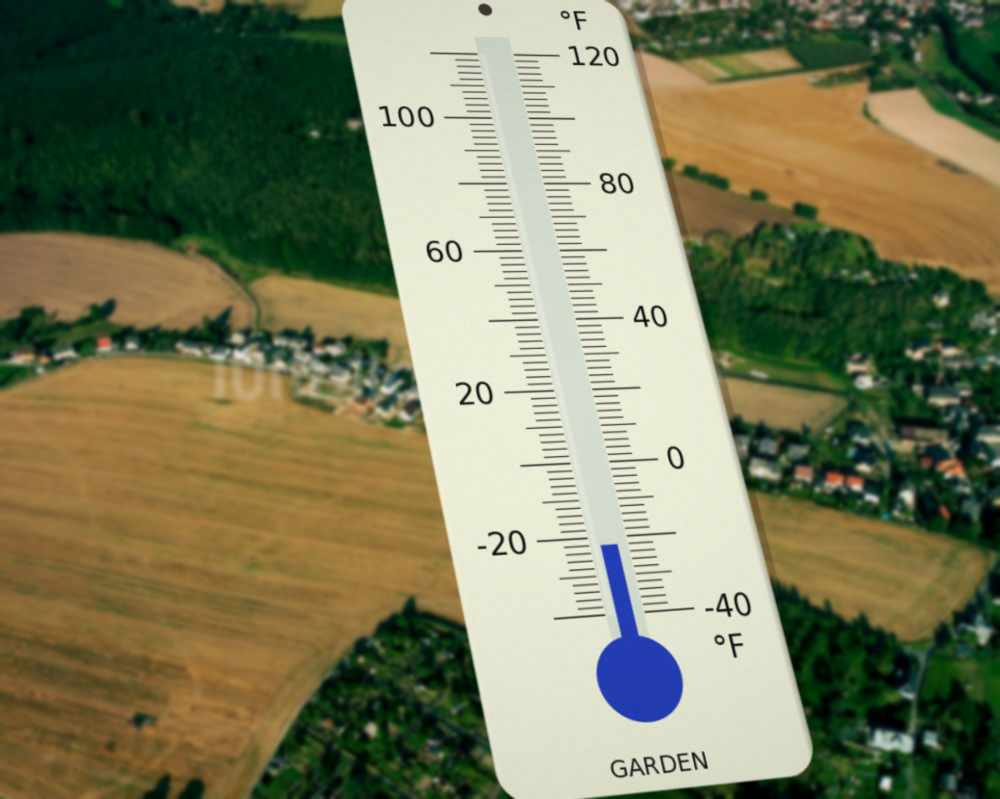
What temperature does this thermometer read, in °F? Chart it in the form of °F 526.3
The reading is °F -22
